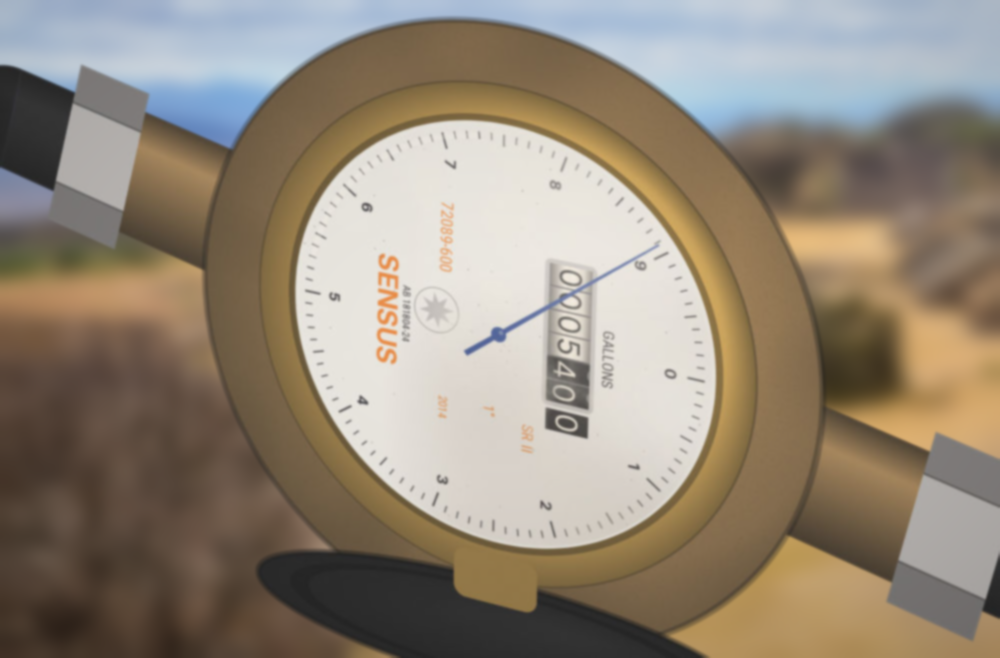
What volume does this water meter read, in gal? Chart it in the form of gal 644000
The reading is gal 5398.9
